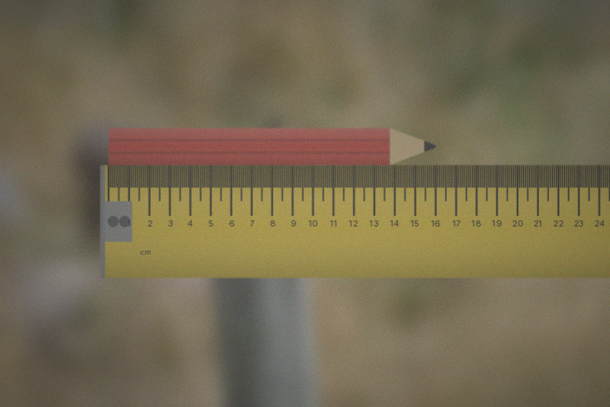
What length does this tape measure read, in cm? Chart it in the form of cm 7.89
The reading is cm 16
